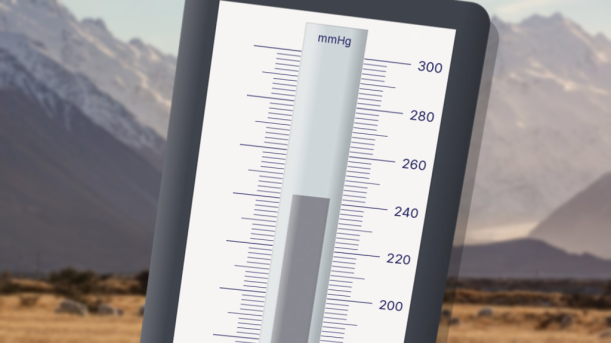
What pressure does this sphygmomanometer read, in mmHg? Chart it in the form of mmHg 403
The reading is mmHg 242
